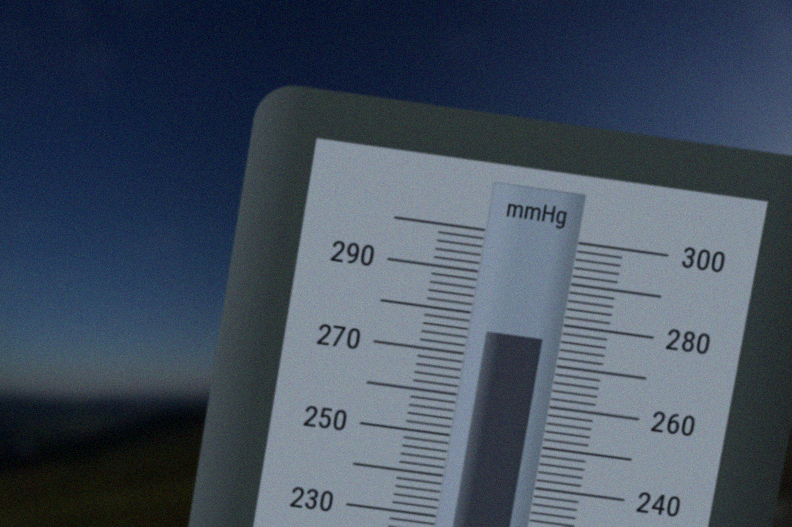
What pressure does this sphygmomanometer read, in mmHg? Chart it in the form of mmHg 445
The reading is mmHg 276
